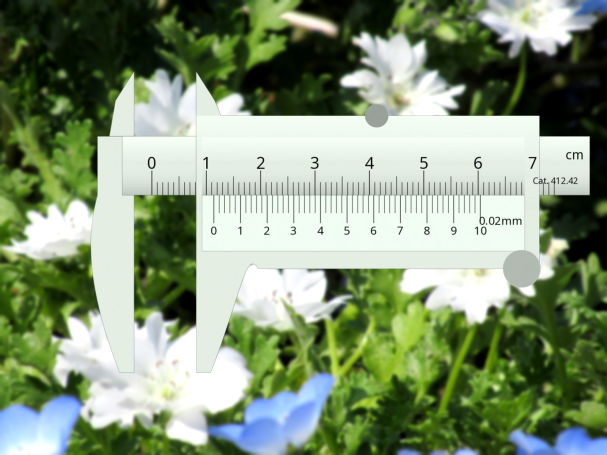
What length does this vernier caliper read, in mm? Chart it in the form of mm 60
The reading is mm 11.4
